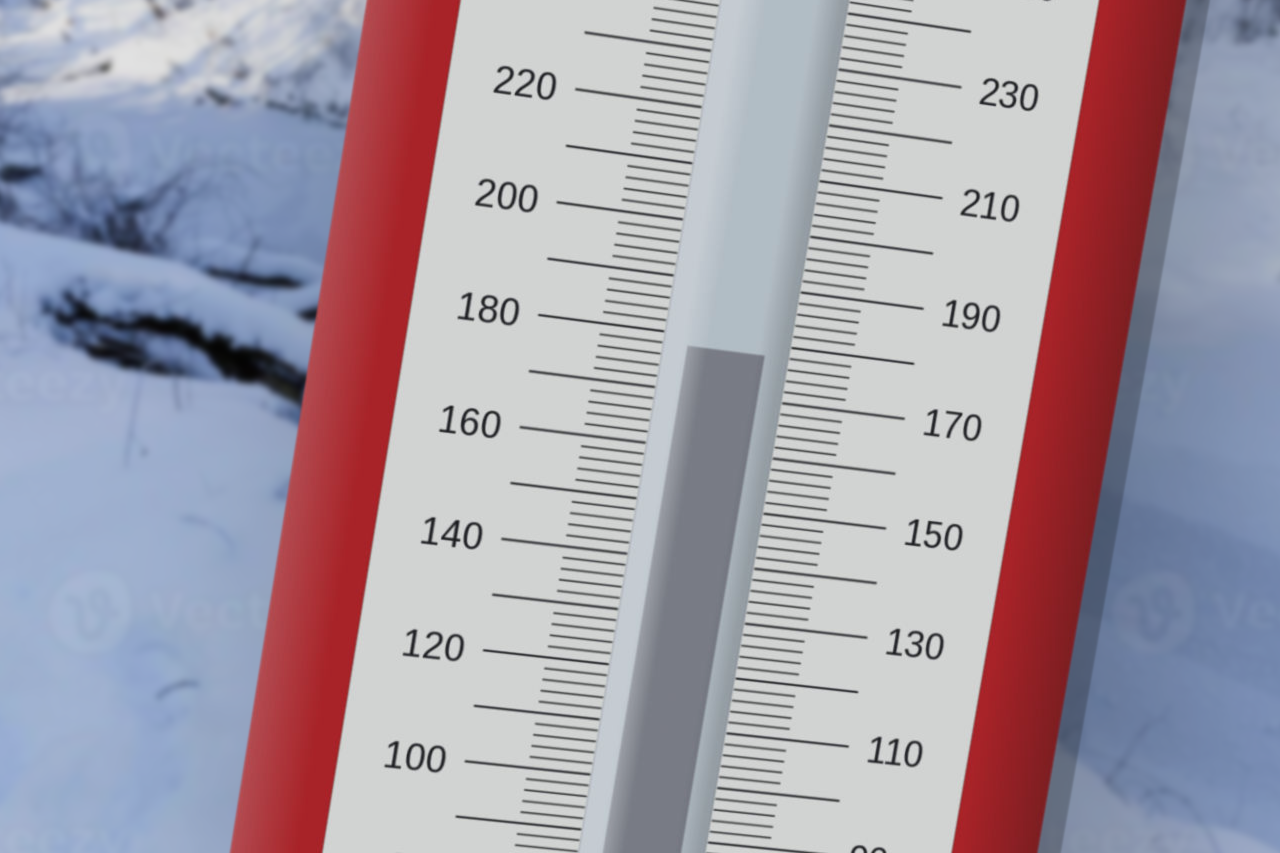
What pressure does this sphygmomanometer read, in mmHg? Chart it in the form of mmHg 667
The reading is mmHg 178
